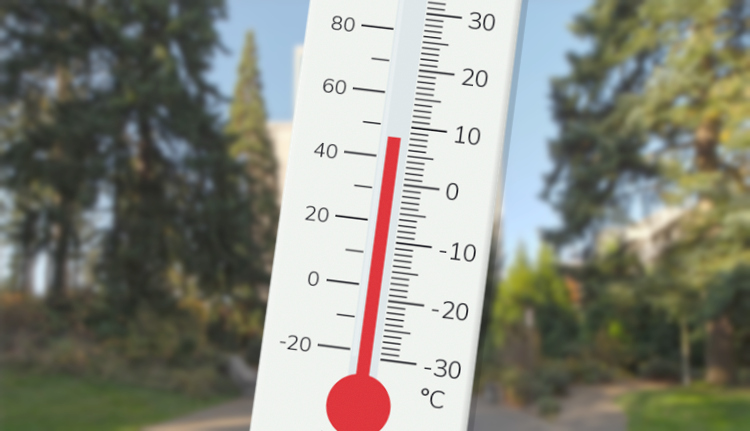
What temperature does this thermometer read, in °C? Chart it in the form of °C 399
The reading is °C 8
